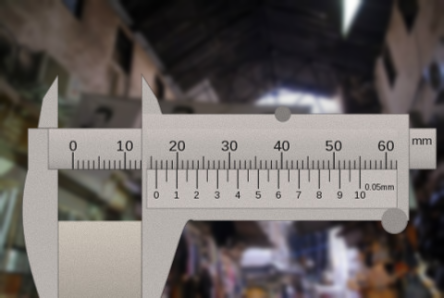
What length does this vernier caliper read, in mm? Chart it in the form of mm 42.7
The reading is mm 16.0
